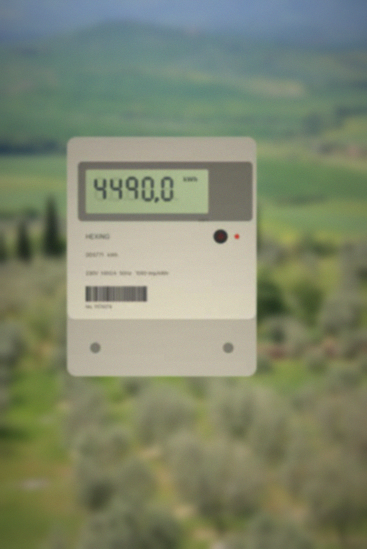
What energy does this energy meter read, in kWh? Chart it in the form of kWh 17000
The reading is kWh 4490.0
